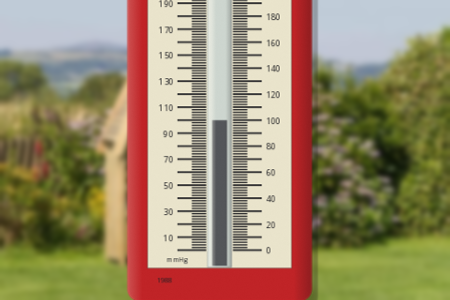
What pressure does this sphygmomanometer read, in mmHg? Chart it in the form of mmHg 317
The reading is mmHg 100
